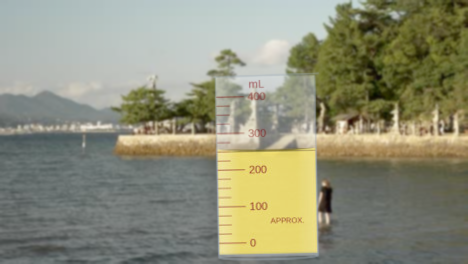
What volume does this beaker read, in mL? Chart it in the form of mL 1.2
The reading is mL 250
